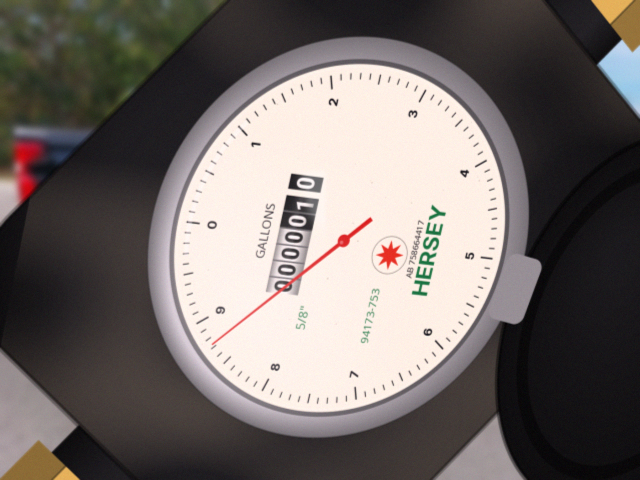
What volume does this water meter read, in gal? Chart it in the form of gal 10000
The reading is gal 8.7
